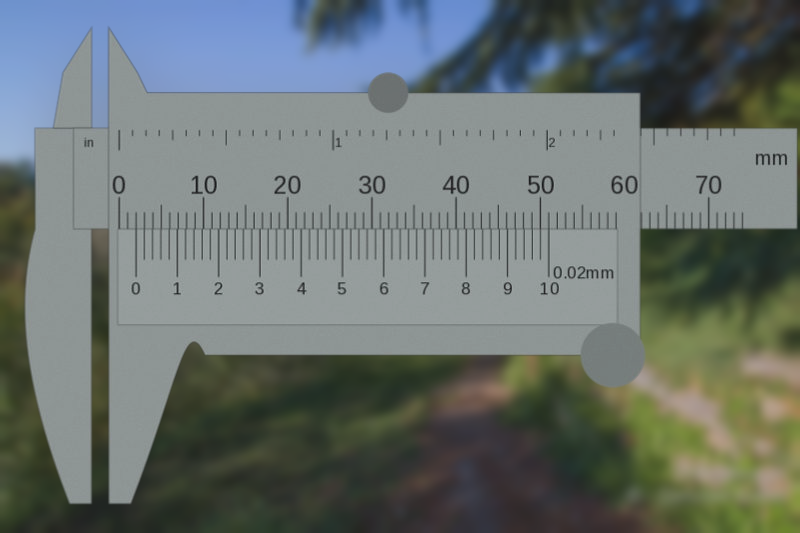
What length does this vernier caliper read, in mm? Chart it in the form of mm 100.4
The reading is mm 2.0
